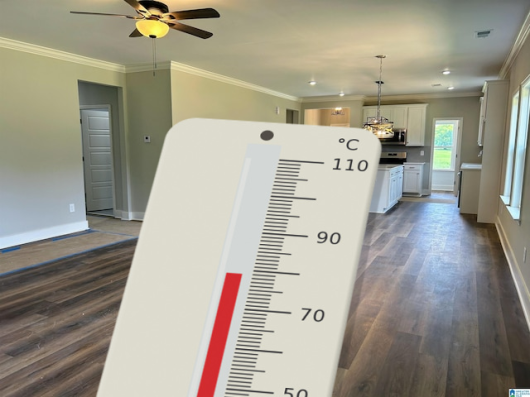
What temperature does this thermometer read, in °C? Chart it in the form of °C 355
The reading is °C 79
